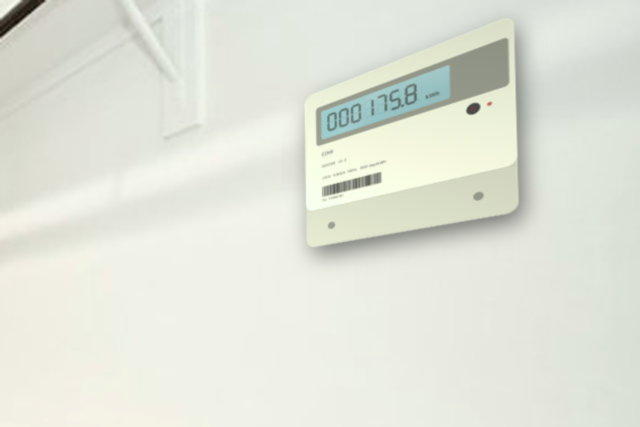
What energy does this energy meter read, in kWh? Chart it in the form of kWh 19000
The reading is kWh 175.8
